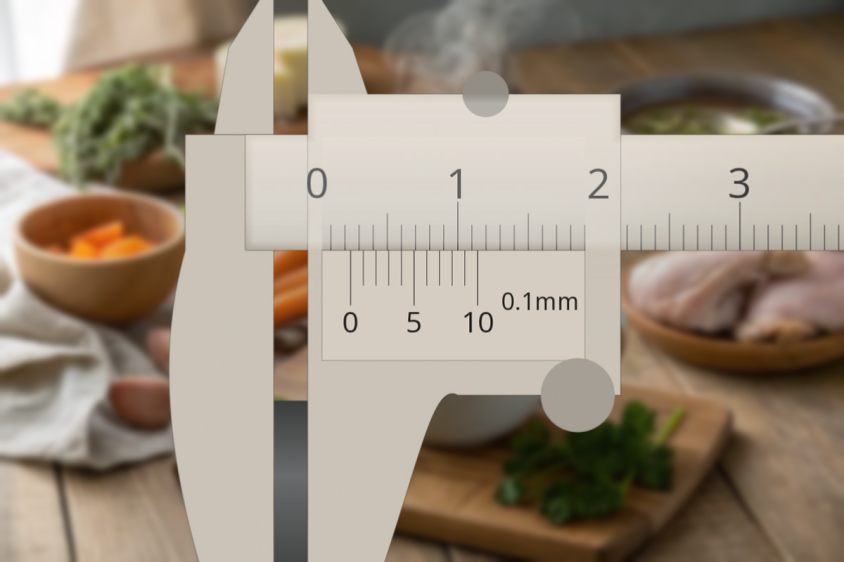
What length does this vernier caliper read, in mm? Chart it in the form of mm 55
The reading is mm 2.4
